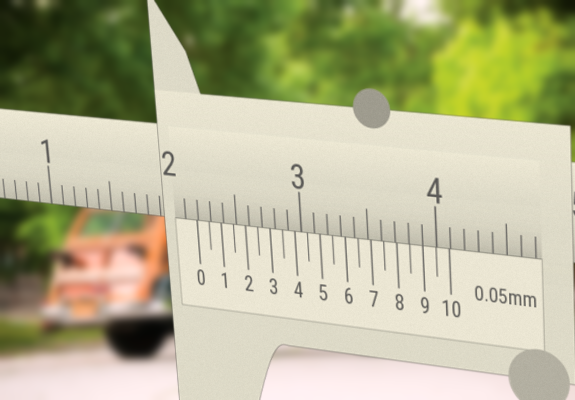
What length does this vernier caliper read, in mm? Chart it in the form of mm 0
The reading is mm 21.9
